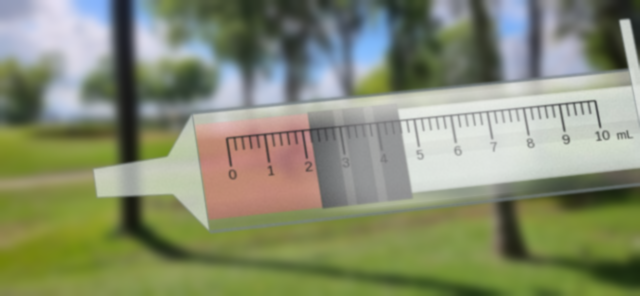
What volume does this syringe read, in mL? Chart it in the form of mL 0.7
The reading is mL 2.2
